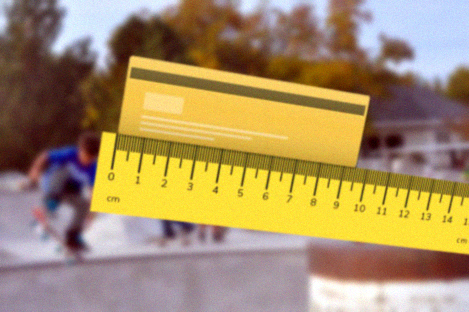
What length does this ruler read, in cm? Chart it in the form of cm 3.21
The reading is cm 9.5
